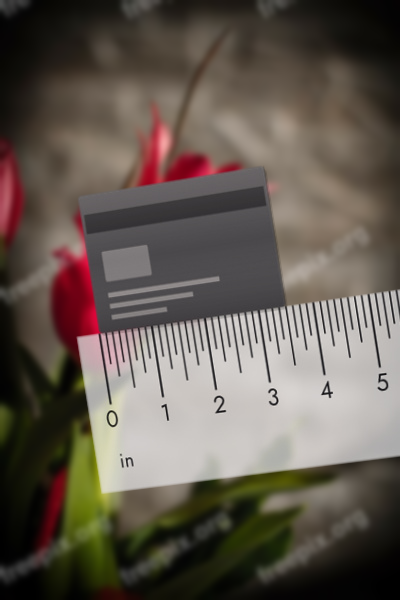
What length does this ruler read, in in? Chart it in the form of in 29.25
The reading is in 3.5
